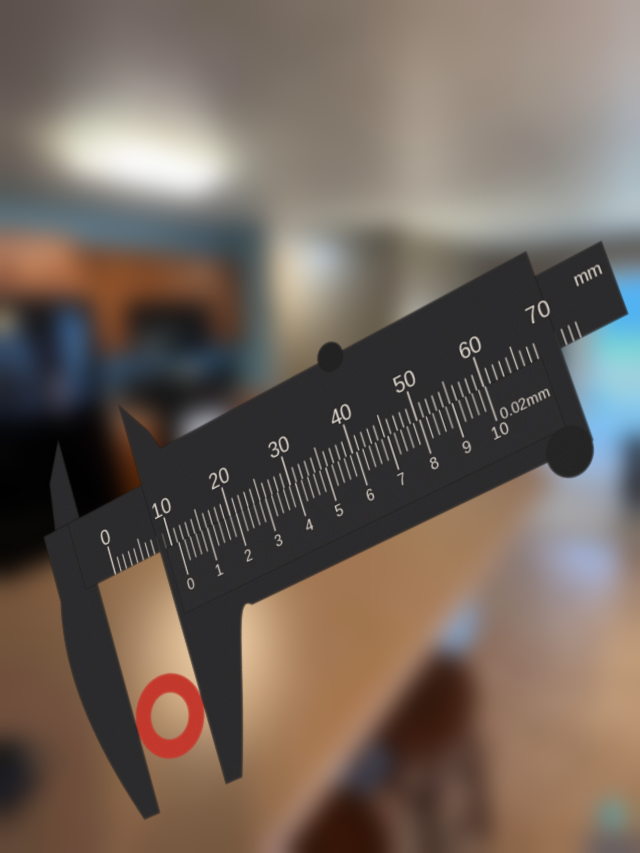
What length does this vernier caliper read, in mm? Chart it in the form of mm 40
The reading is mm 11.2
